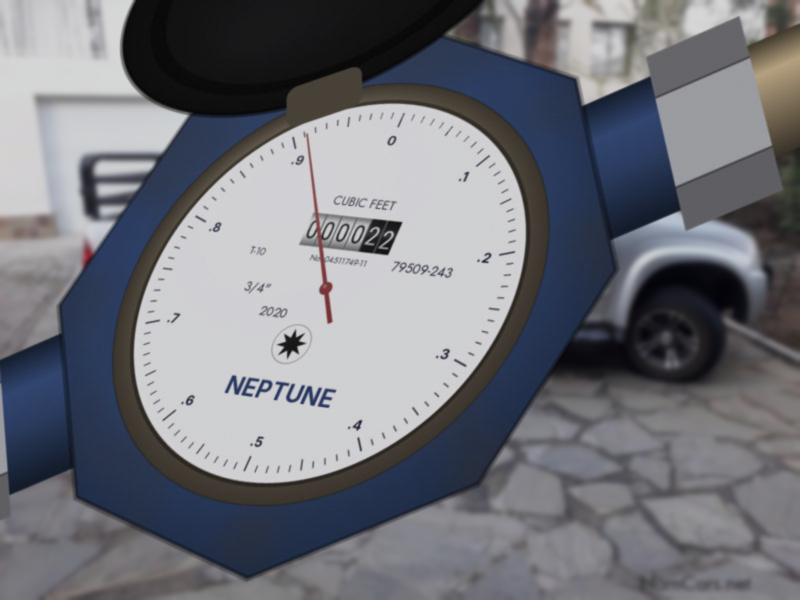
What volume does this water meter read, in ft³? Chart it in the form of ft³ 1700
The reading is ft³ 21.91
